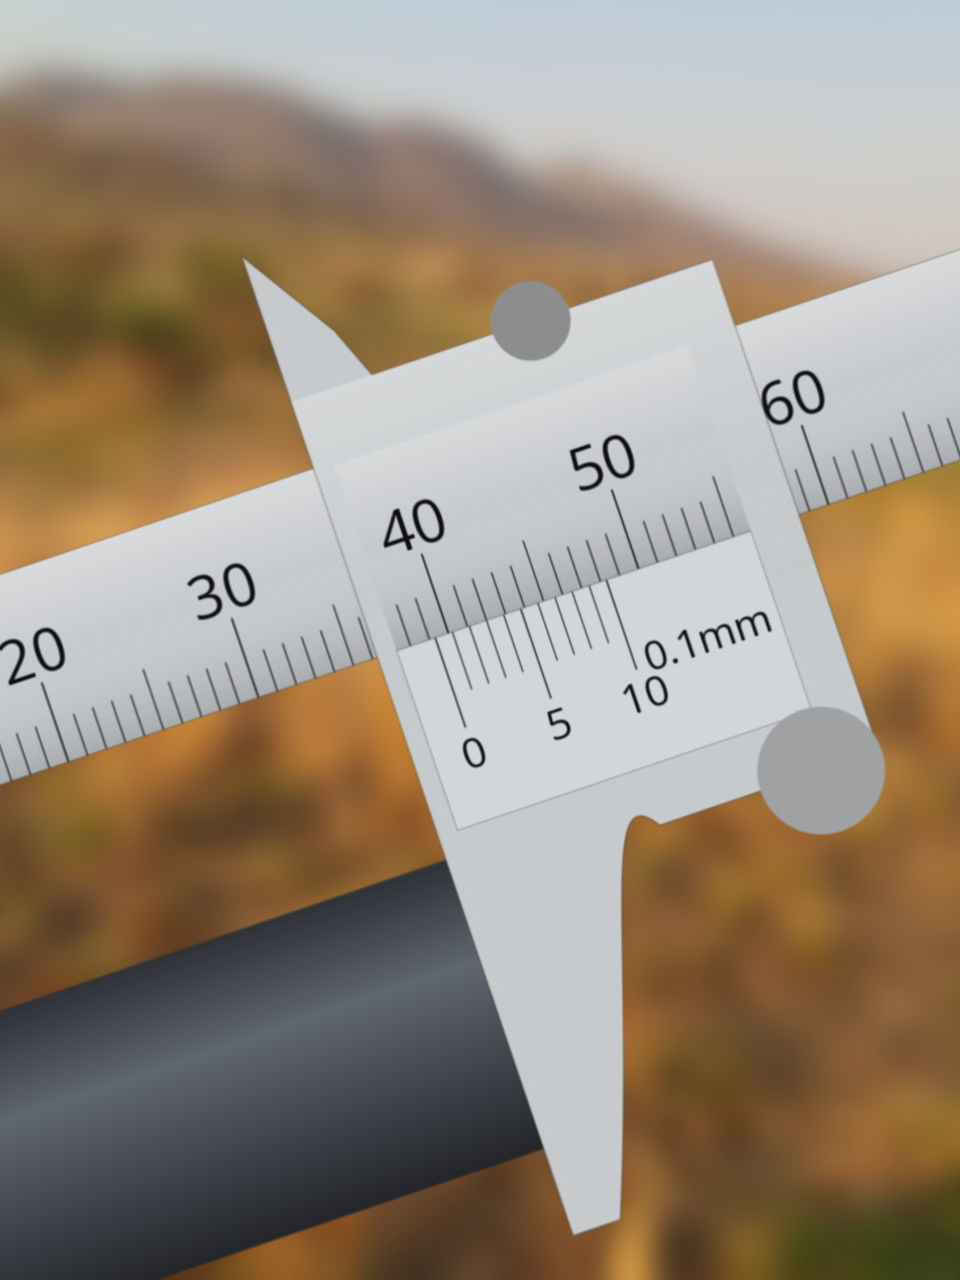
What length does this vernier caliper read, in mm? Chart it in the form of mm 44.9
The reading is mm 39.3
